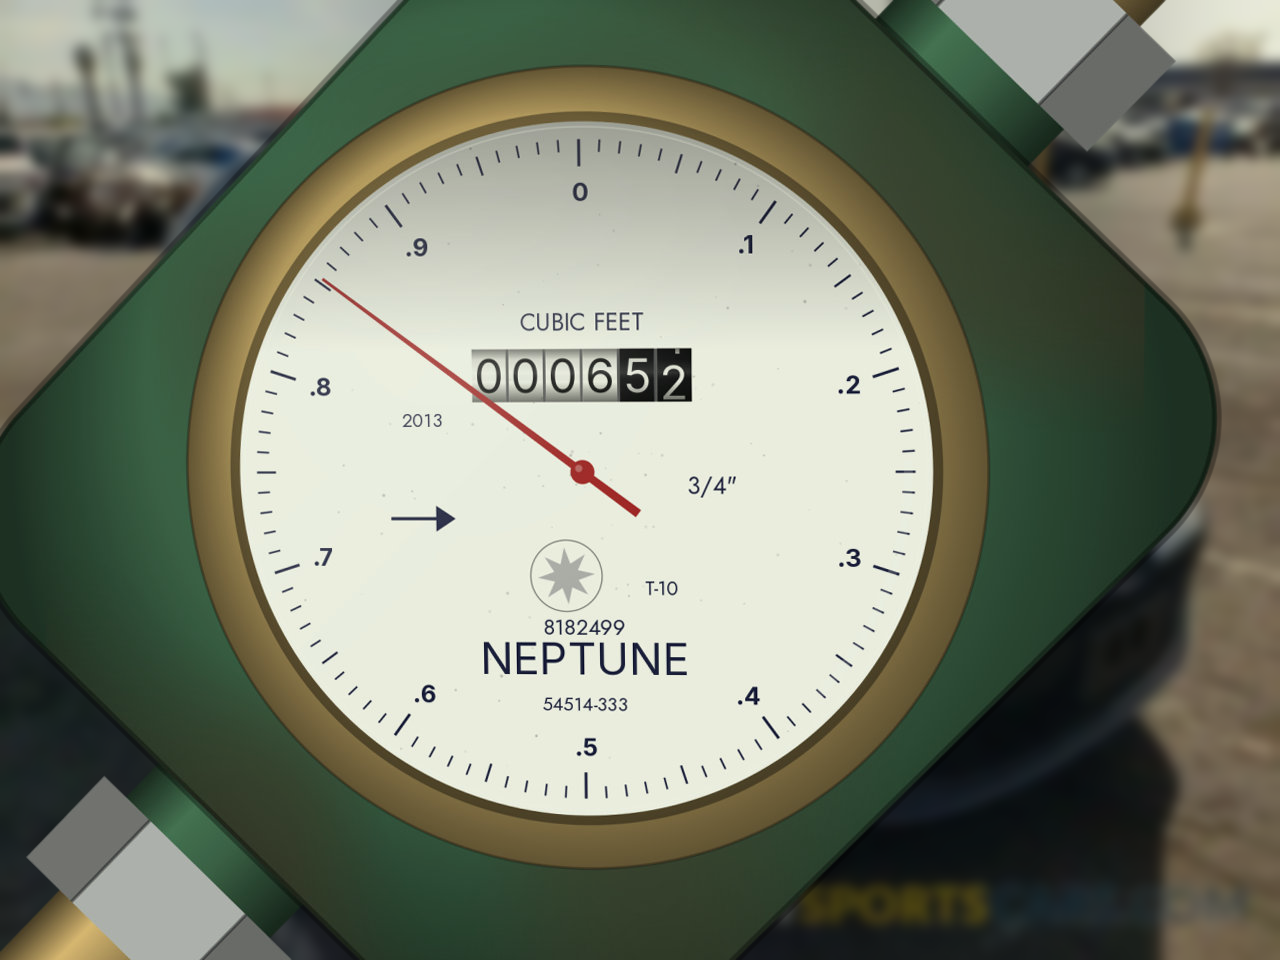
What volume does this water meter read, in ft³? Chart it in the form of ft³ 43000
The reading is ft³ 651.85
